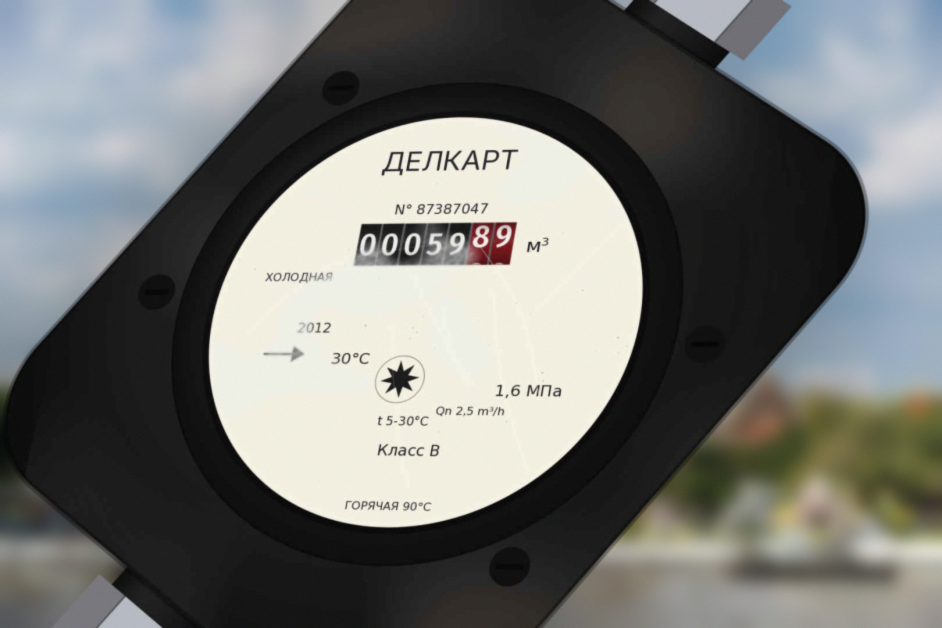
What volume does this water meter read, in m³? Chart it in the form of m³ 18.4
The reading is m³ 59.89
